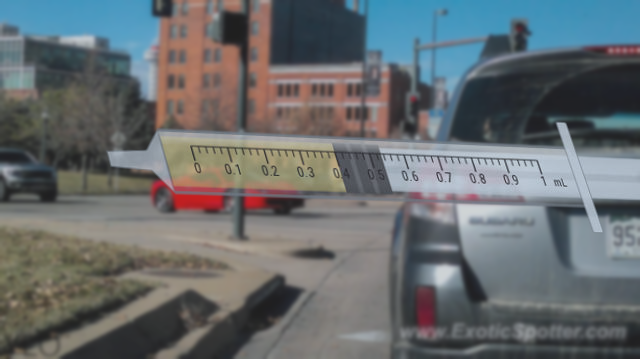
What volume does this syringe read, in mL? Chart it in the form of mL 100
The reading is mL 0.4
